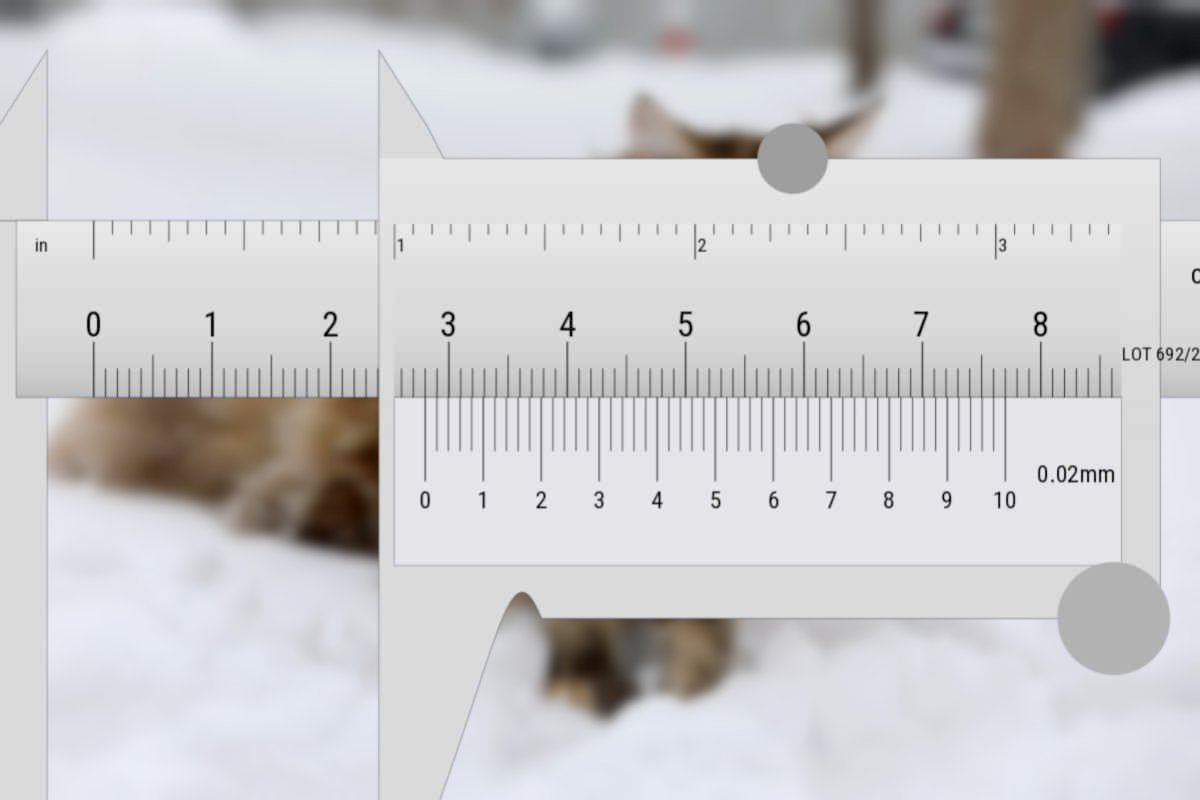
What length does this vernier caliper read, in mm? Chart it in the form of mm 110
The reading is mm 28.0
